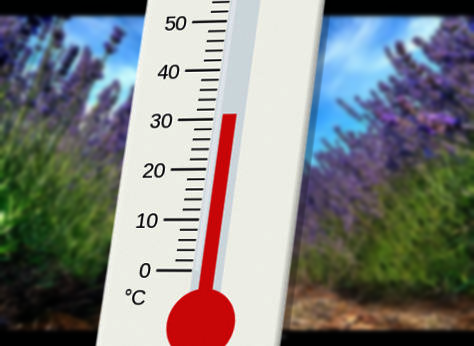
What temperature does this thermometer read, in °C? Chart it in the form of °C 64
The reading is °C 31
